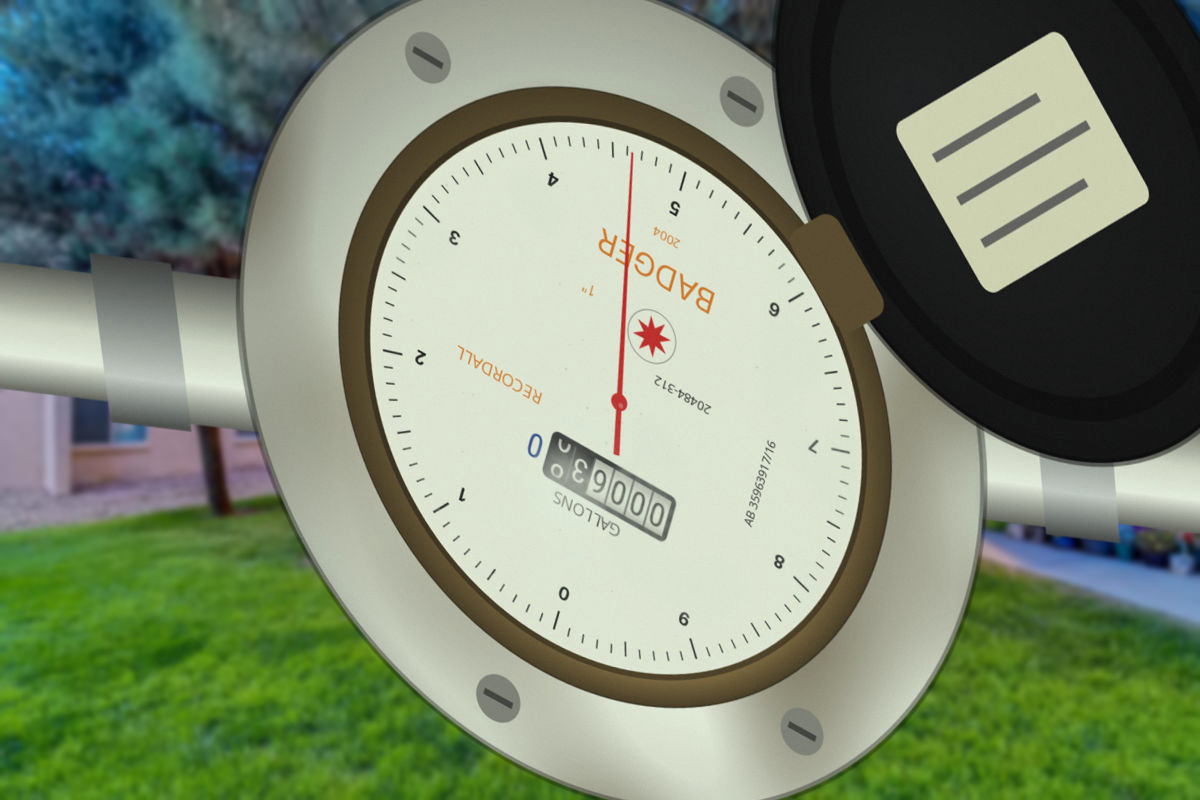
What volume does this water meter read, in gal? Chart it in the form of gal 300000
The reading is gal 6384.6
